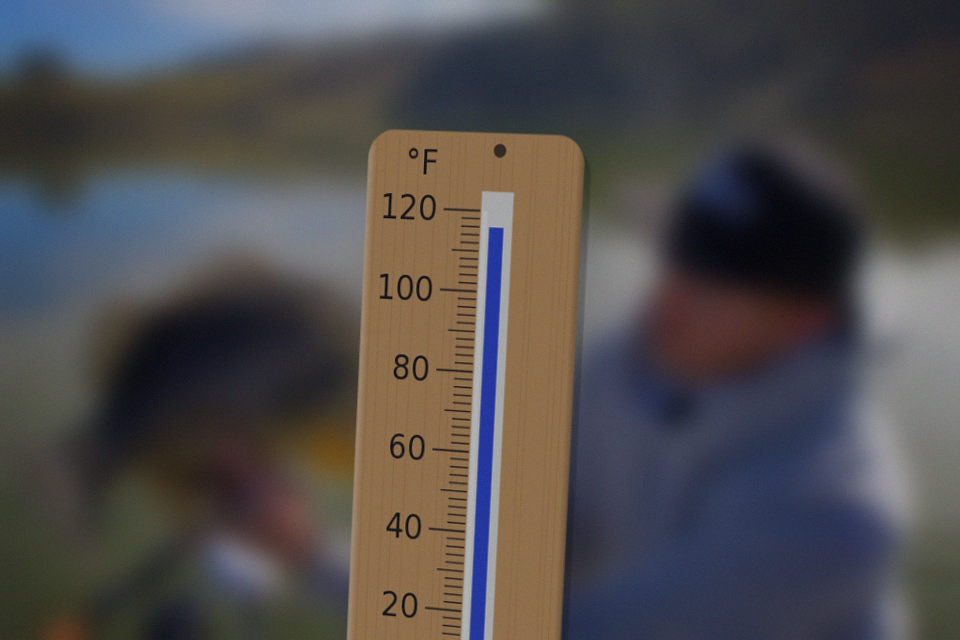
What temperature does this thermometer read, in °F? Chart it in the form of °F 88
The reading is °F 116
